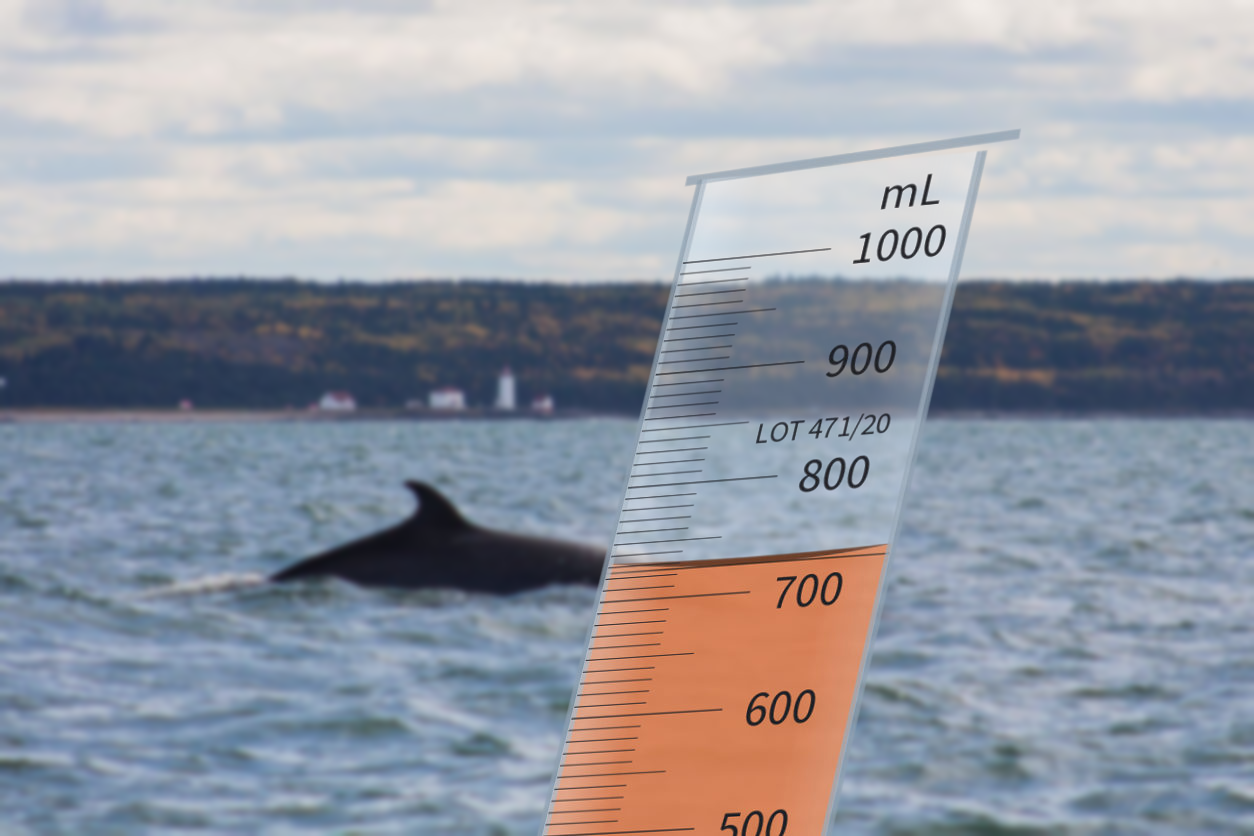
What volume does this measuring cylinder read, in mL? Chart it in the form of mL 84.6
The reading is mL 725
